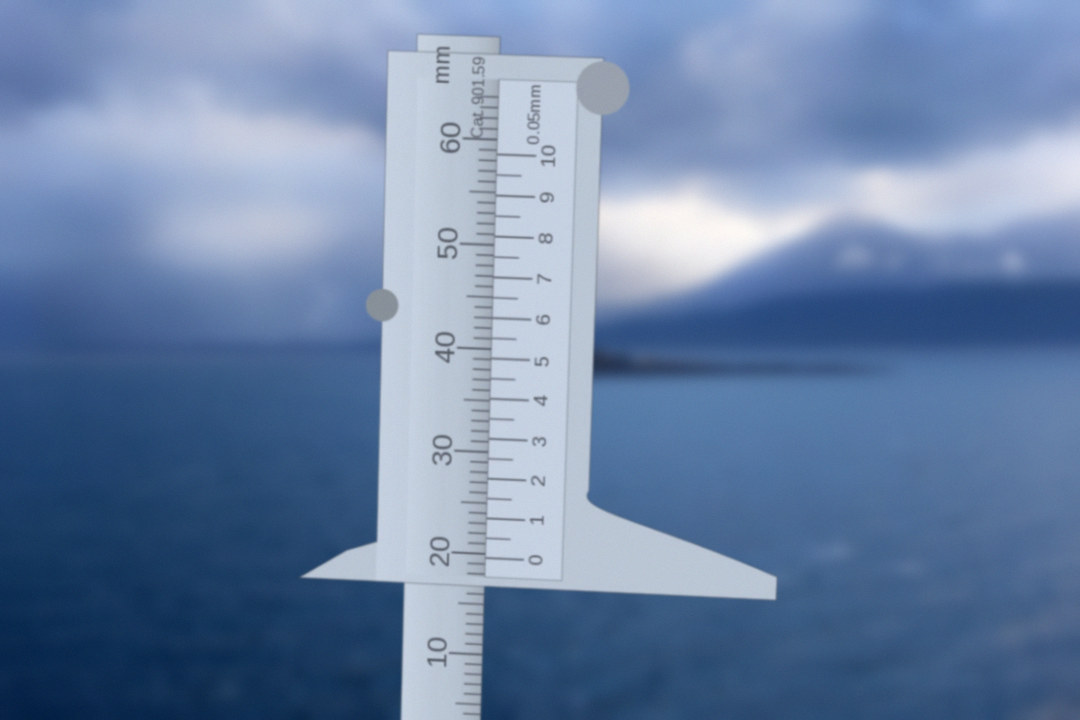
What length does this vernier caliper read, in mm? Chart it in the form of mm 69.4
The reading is mm 19.6
